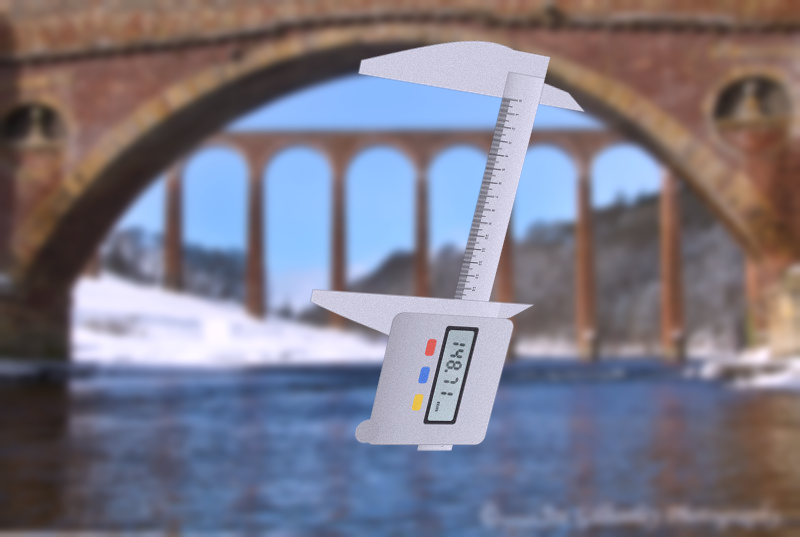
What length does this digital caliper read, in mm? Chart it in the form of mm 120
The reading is mm 148.71
